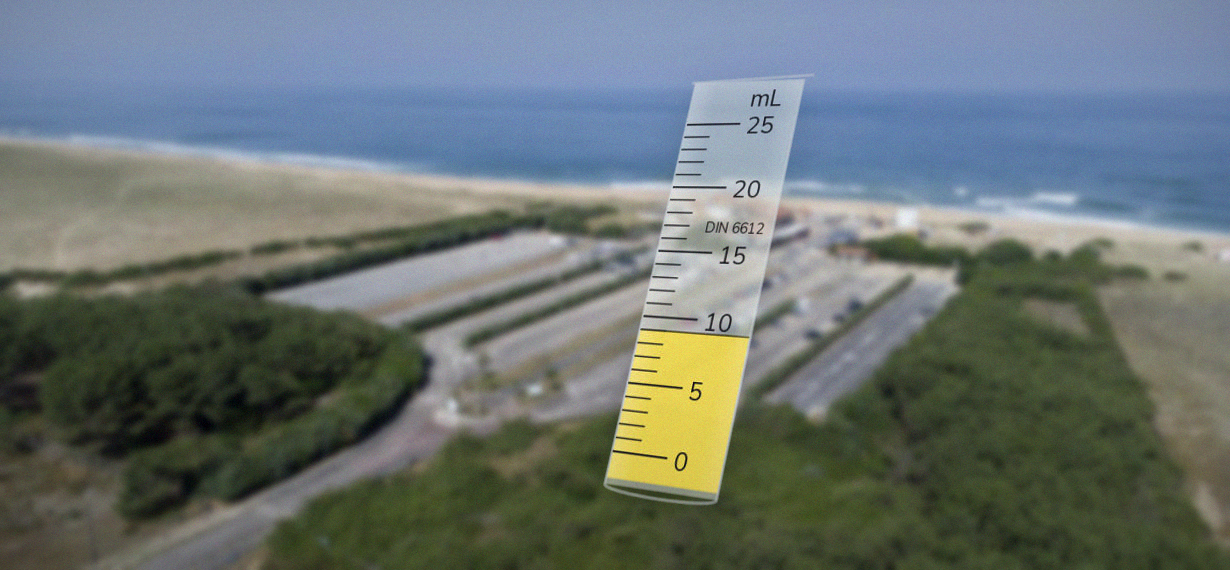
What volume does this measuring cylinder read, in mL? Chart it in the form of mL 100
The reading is mL 9
